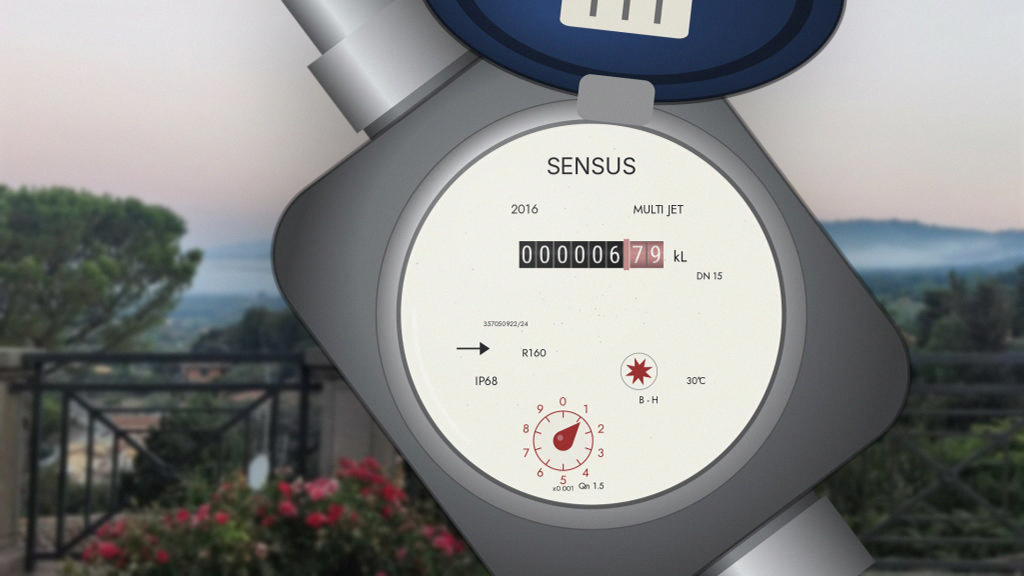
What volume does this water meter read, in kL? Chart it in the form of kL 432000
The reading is kL 6.791
